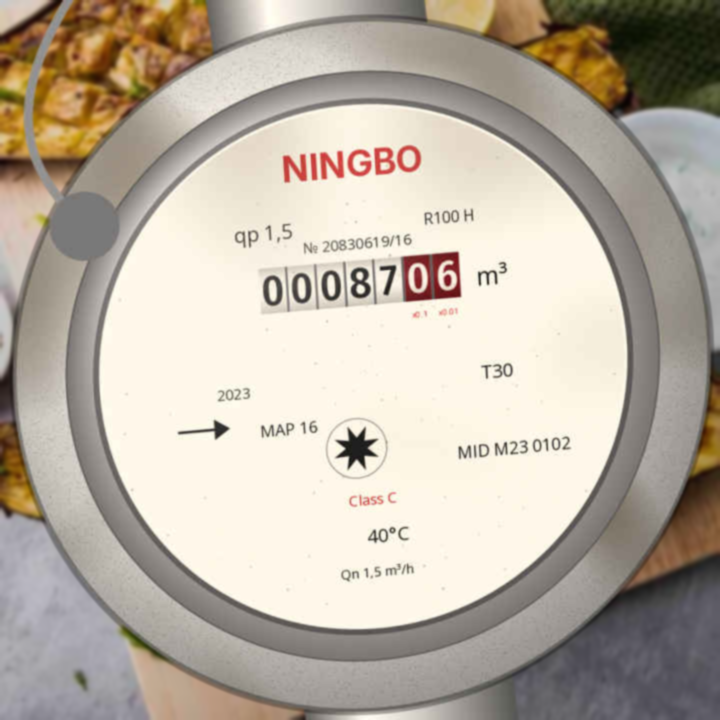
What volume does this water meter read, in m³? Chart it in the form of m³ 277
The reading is m³ 87.06
